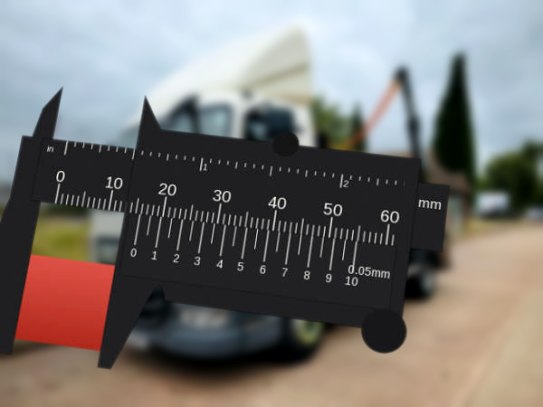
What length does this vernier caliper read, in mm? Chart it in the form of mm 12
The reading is mm 15.8
